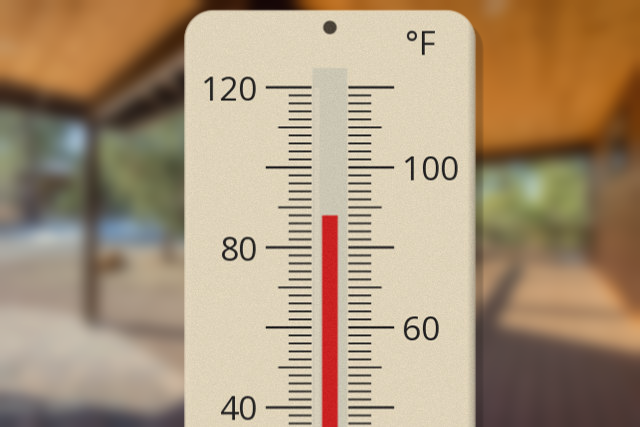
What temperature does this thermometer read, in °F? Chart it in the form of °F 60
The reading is °F 88
